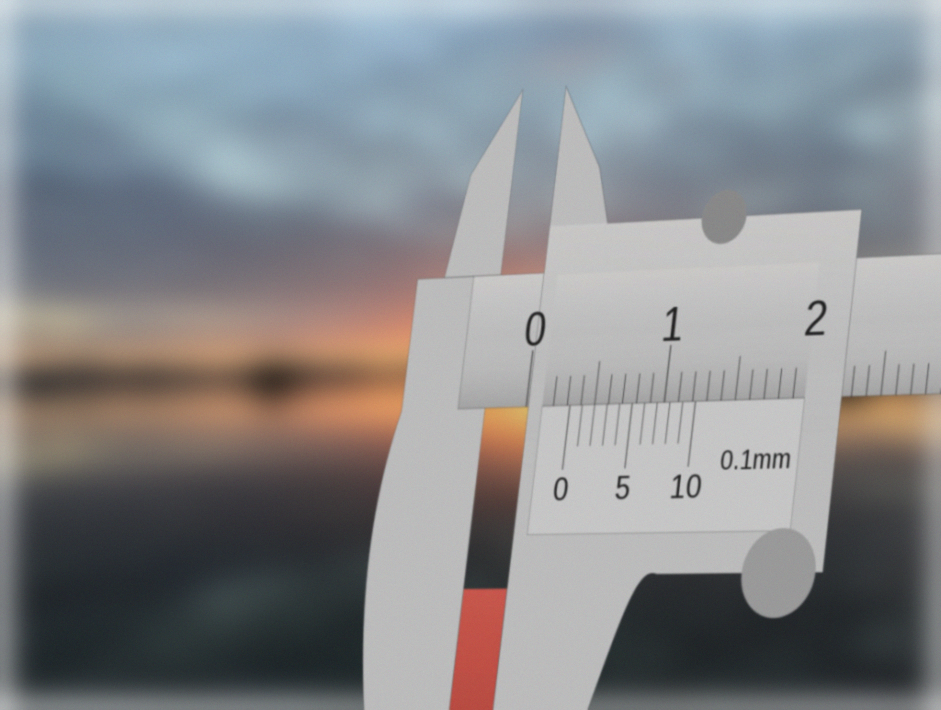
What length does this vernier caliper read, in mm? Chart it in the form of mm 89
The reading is mm 3.2
